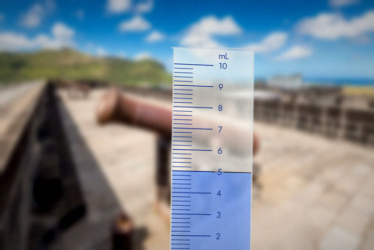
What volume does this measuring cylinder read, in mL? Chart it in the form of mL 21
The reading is mL 5
